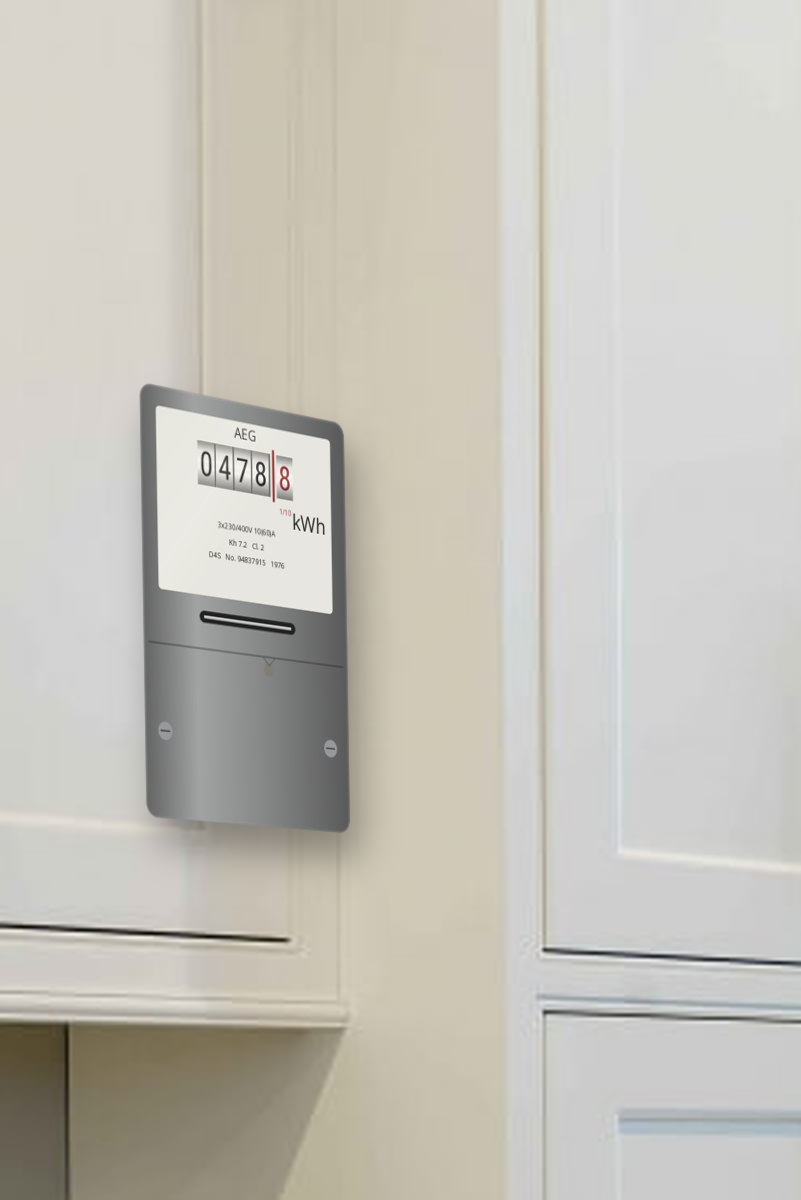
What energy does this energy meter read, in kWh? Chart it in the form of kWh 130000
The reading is kWh 478.8
